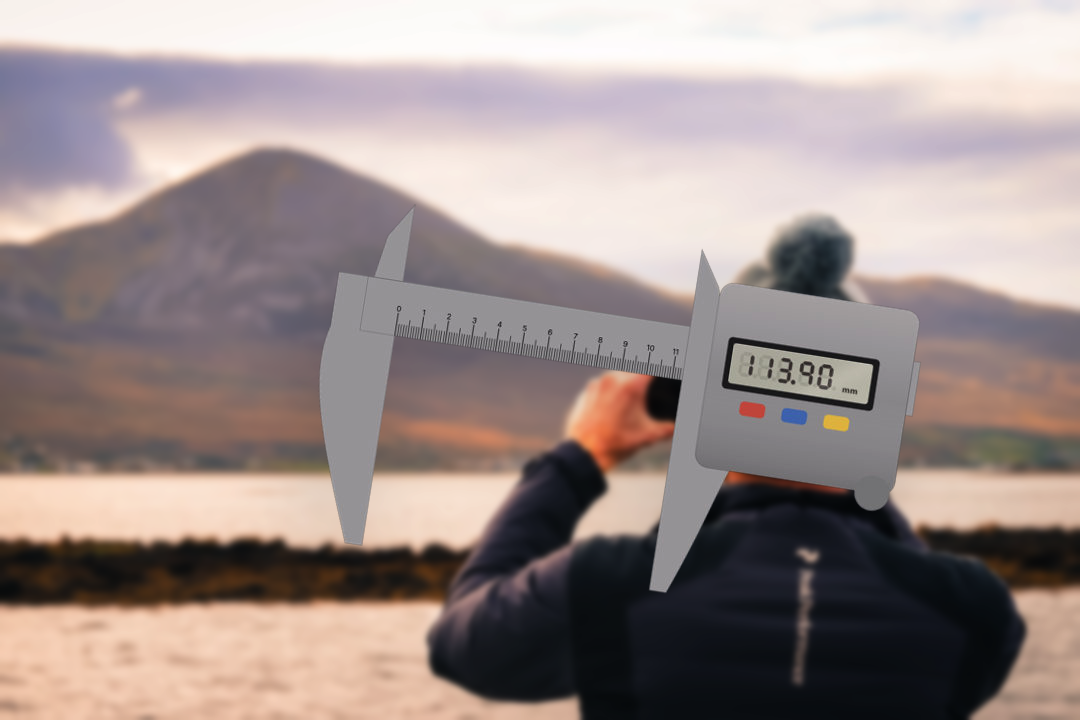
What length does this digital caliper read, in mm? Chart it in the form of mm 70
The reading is mm 113.90
